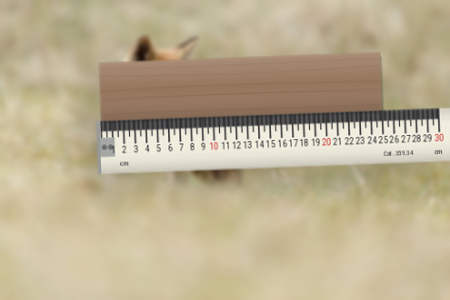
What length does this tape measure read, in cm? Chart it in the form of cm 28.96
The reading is cm 25
